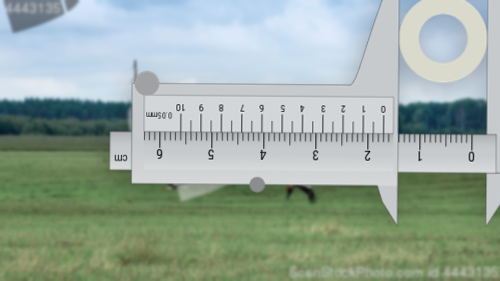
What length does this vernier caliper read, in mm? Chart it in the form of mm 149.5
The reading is mm 17.0
